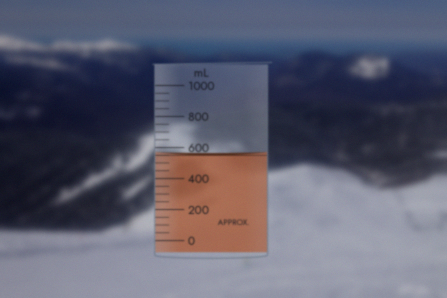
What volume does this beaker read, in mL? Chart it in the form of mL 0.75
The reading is mL 550
